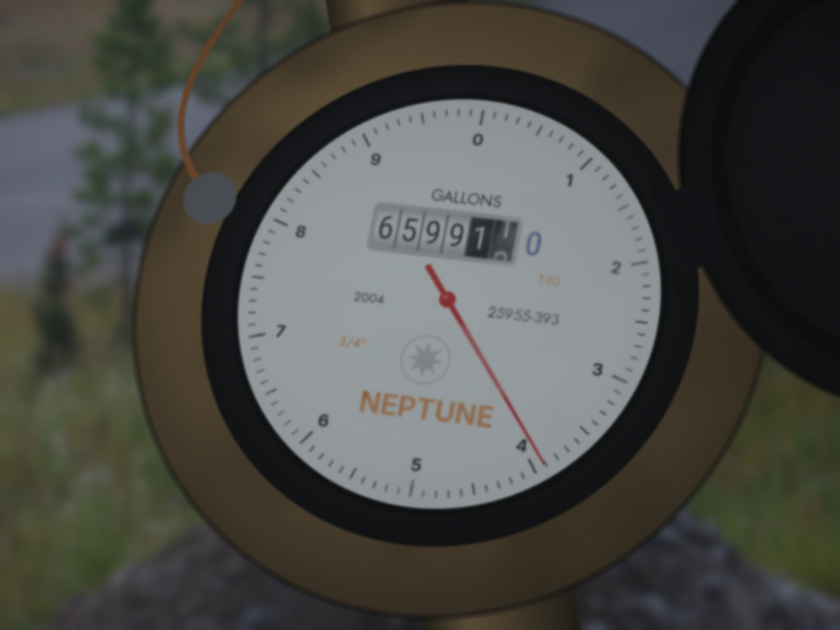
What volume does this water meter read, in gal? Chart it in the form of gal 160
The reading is gal 6599113.9
